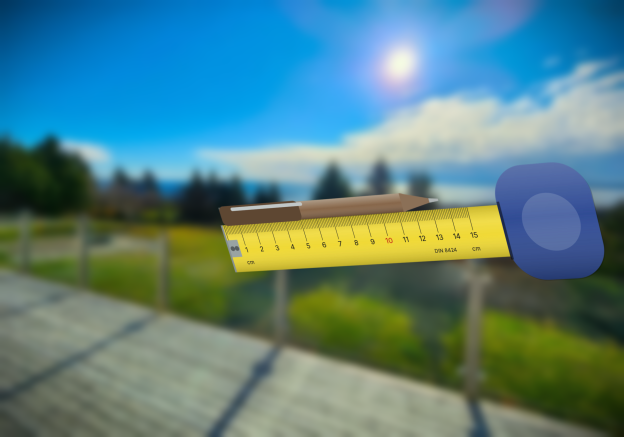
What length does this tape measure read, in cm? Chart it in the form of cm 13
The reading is cm 13.5
